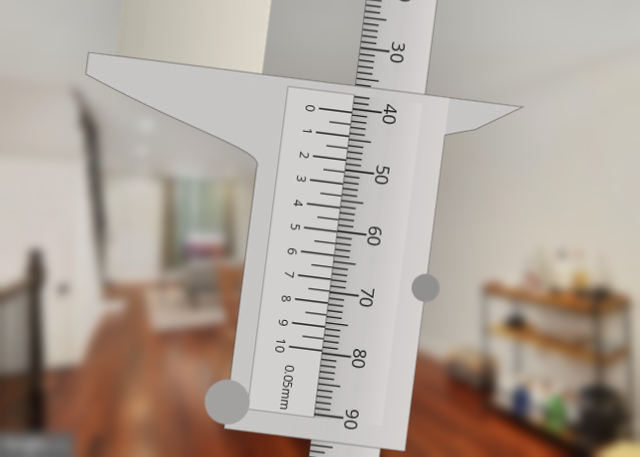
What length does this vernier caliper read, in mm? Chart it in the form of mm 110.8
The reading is mm 40.6
